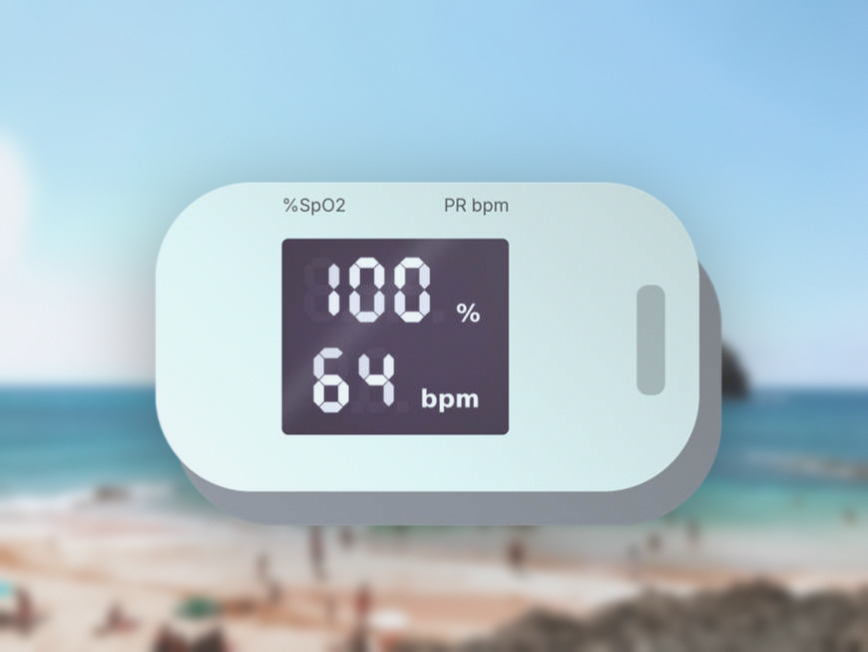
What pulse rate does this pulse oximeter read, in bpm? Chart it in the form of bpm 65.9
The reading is bpm 64
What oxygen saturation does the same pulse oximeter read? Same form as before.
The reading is % 100
